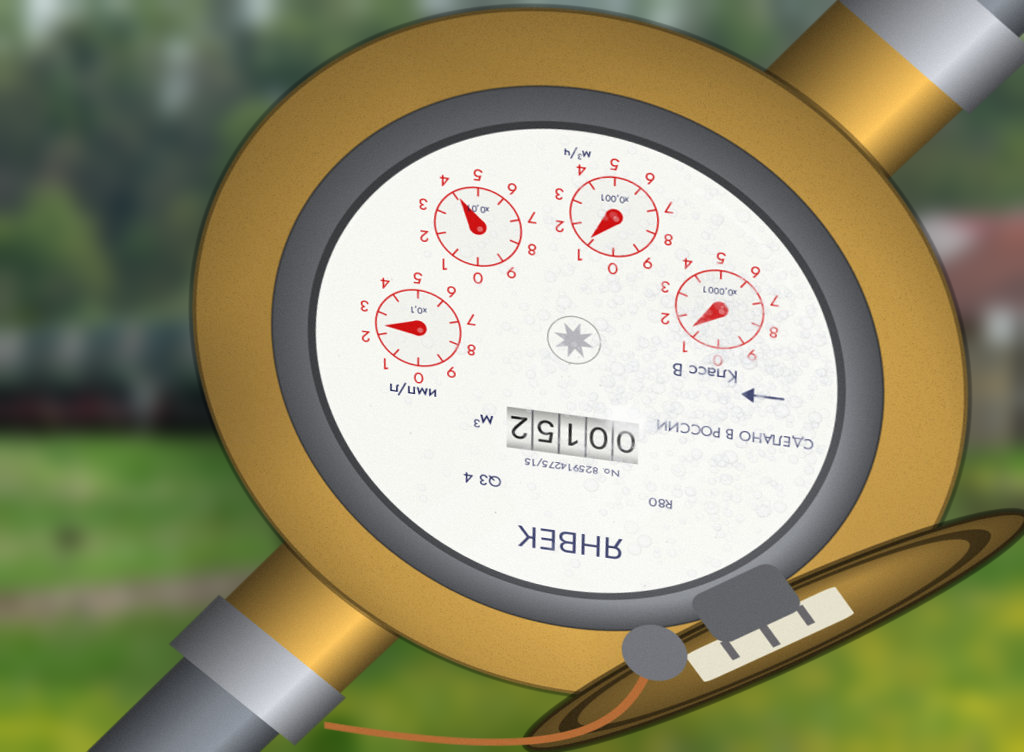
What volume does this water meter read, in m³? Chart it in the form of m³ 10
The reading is m³ 152.2411
